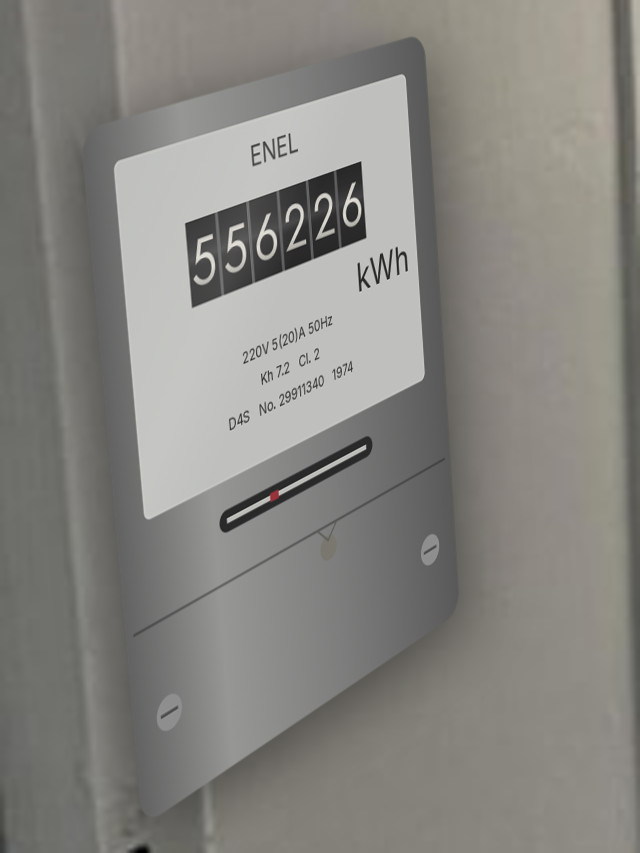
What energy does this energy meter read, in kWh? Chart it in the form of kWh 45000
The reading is kWh 556226
